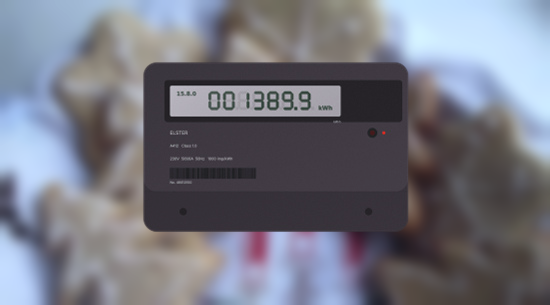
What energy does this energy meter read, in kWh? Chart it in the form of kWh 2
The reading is kWh 1389.9
